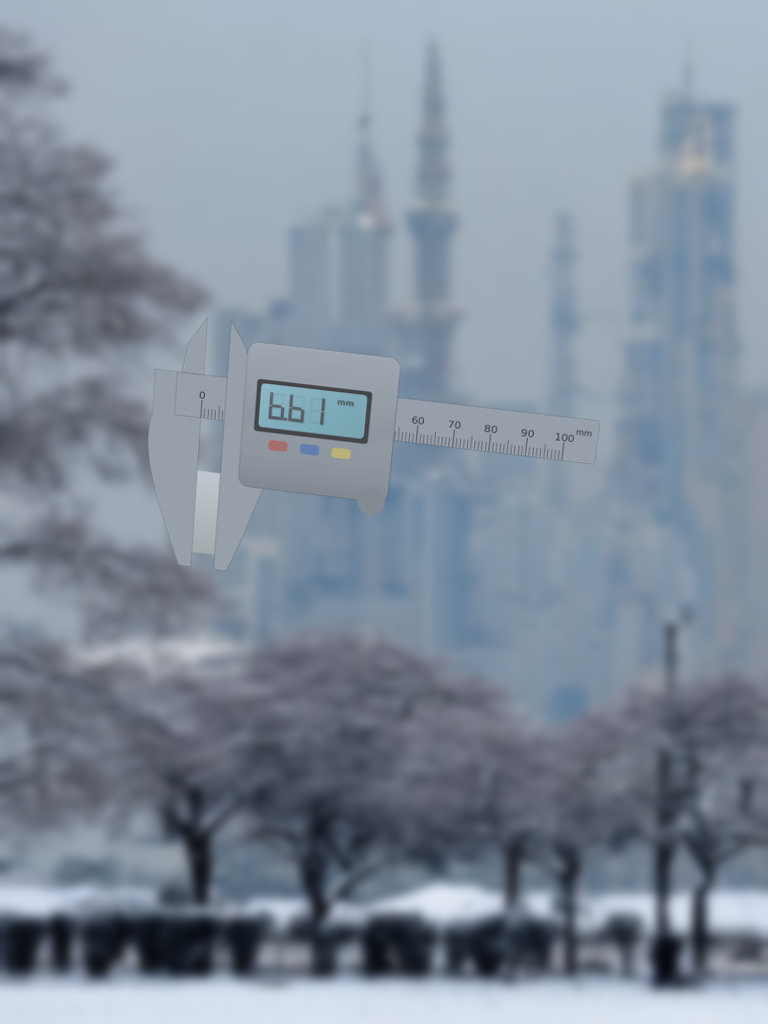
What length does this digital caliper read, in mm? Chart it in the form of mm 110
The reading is mm 6.61
